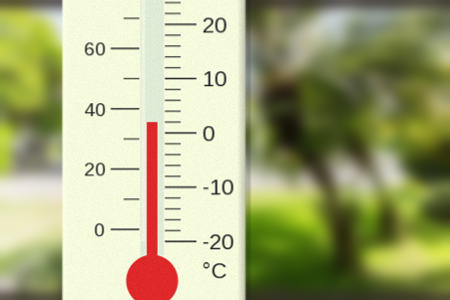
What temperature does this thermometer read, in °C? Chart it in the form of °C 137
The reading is °C 2
